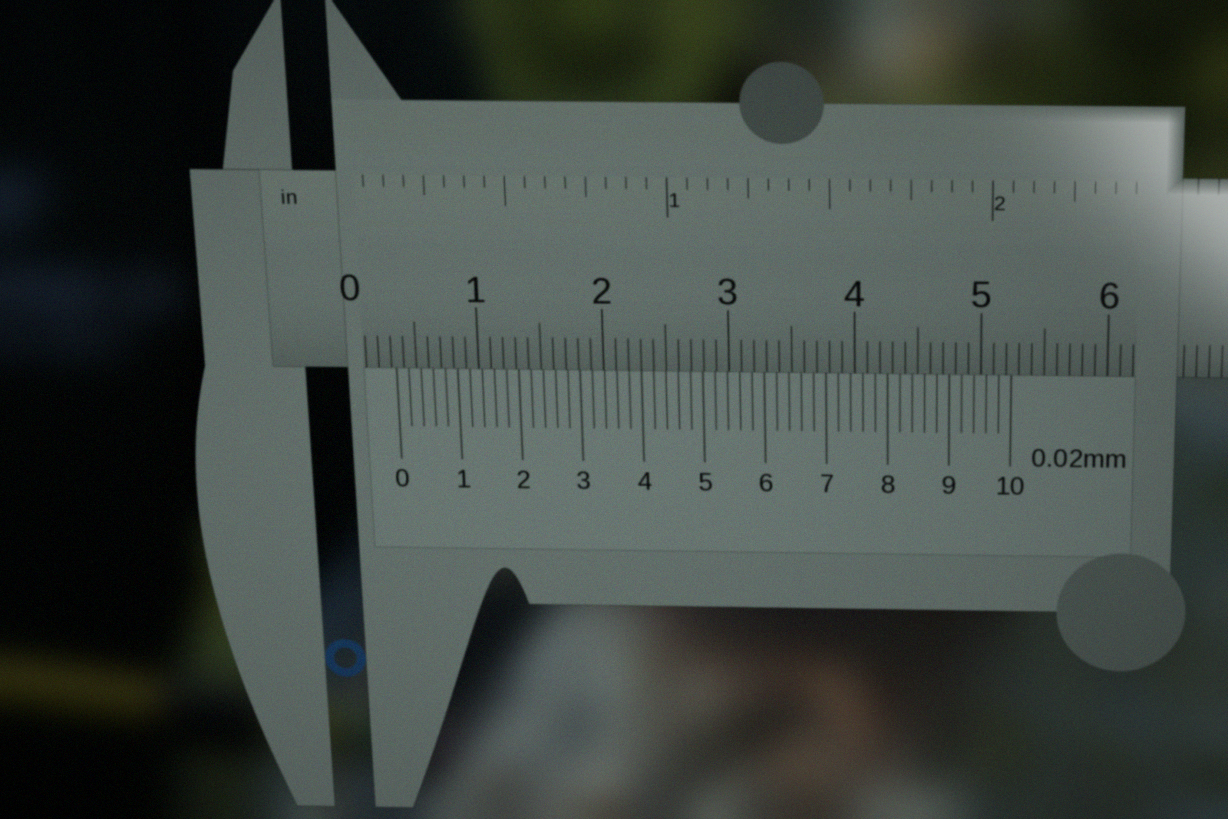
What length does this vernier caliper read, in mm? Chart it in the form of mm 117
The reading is mm 3.4
